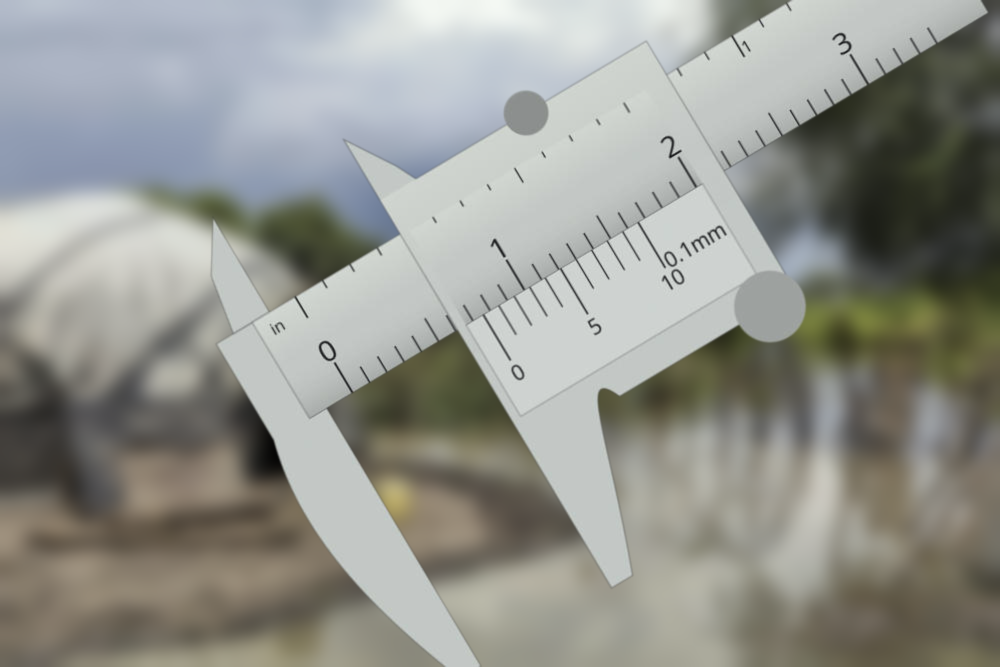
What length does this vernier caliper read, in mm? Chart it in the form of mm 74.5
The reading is mm 7.6
